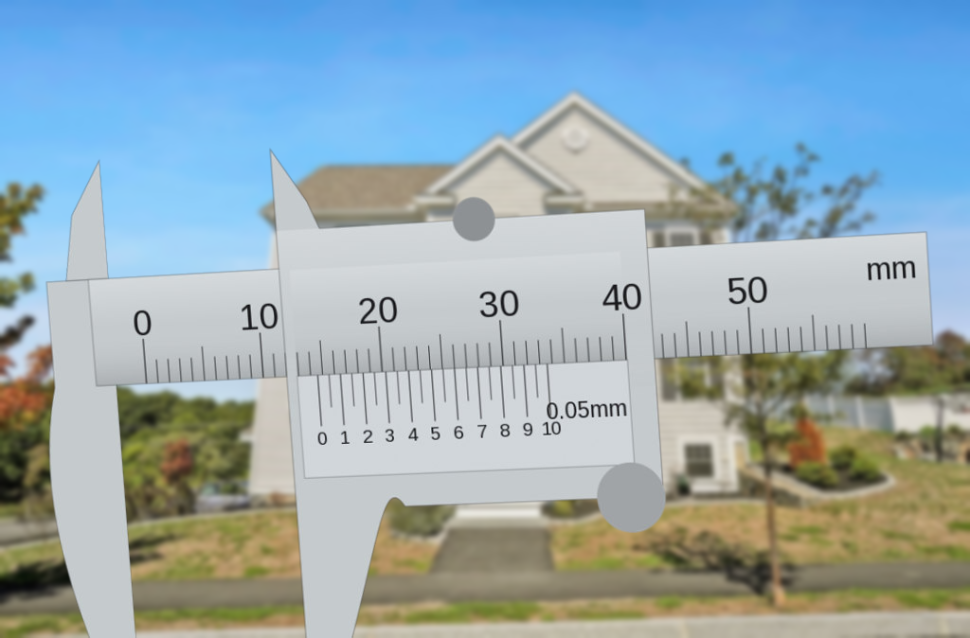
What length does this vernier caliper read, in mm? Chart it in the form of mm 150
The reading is mm 14.6
